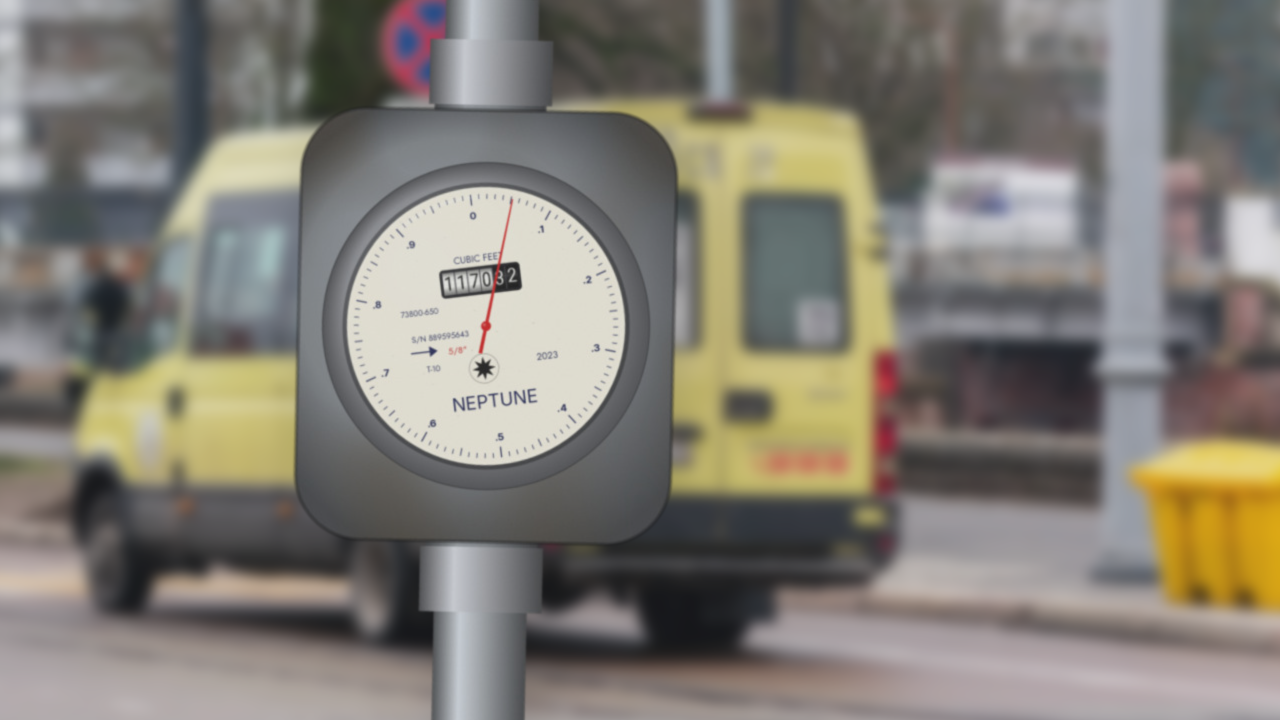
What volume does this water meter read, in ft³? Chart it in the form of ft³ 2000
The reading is ft³ 117032.05
